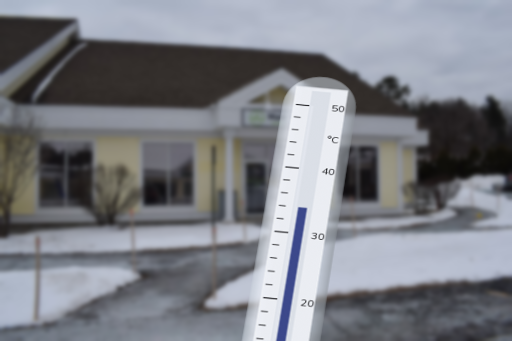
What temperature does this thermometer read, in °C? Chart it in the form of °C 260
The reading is °C 34
